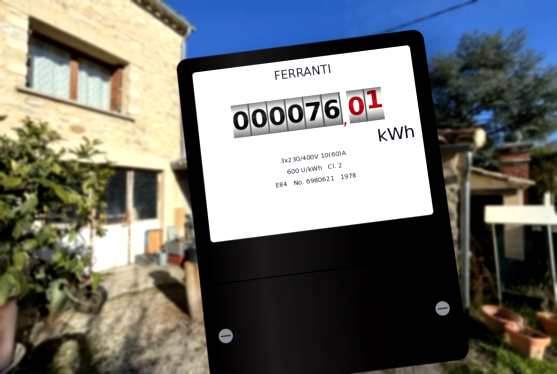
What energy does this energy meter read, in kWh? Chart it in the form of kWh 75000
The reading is kWh 76.01
